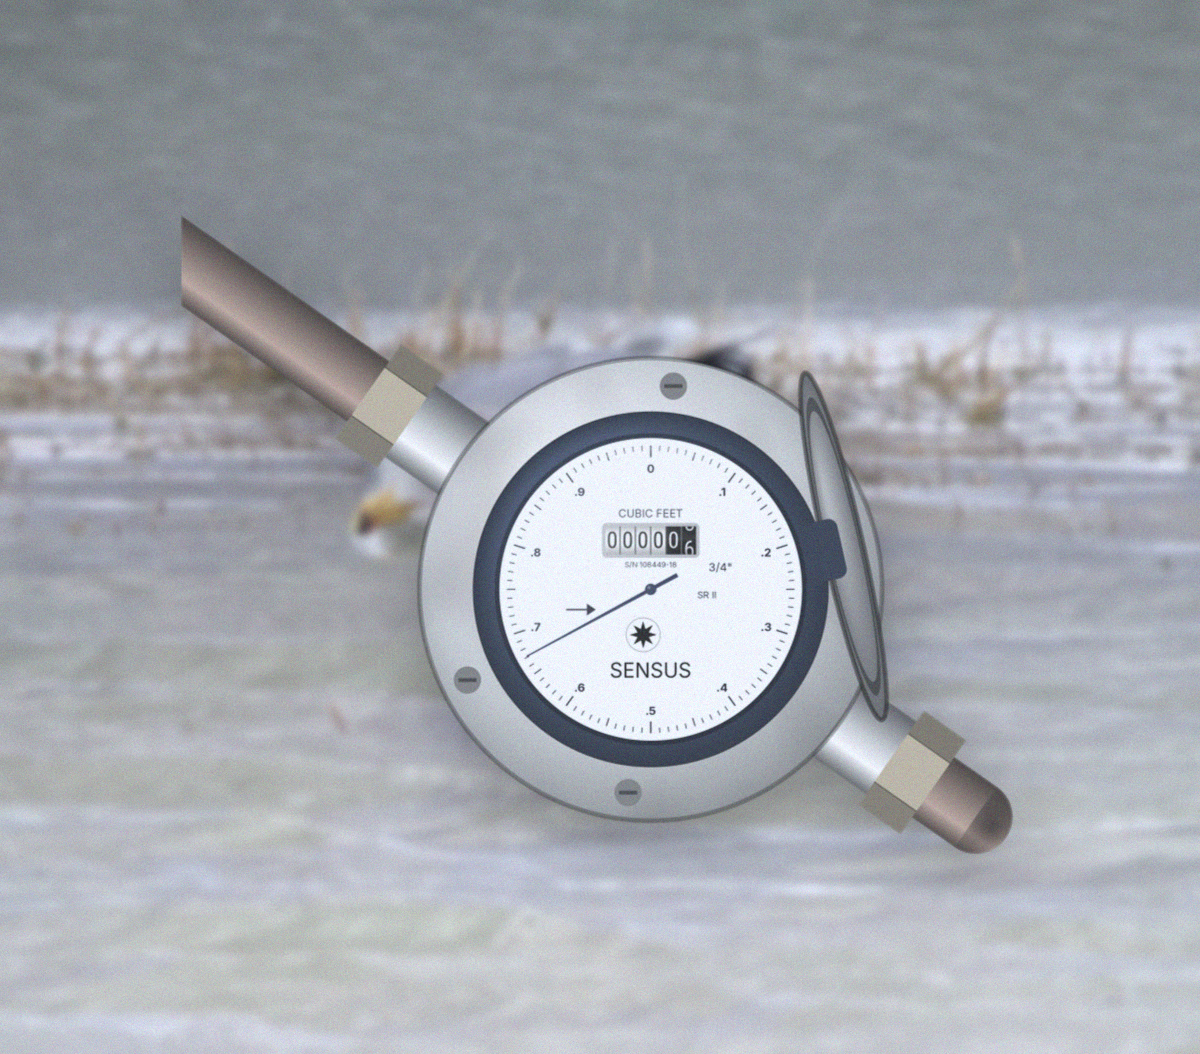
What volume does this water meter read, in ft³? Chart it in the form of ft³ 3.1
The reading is ft³ 5.67
